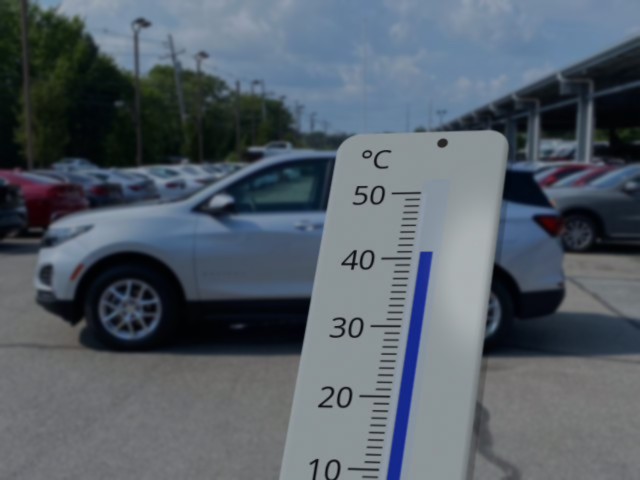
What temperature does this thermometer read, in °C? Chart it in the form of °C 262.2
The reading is °C 41
